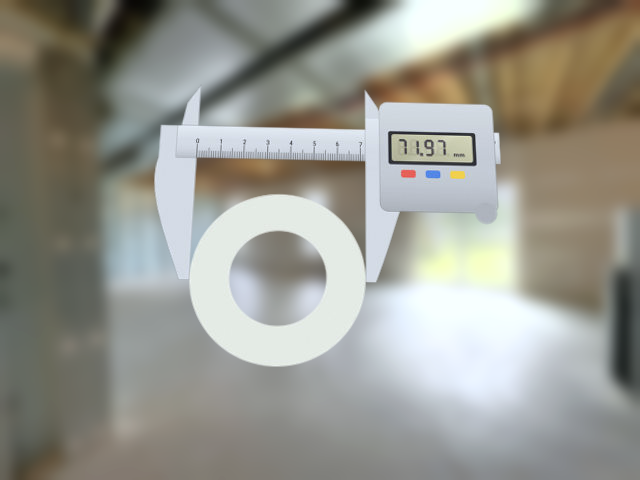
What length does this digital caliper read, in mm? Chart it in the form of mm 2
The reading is mm 71.97
